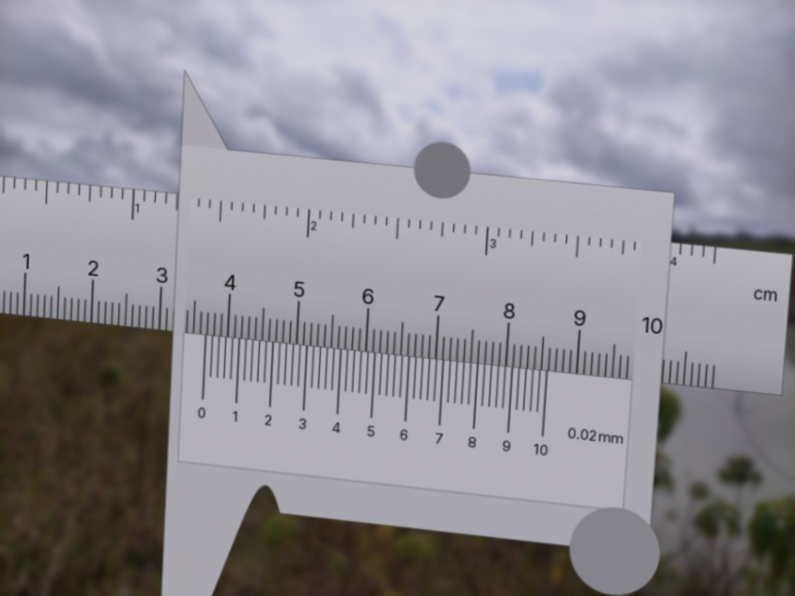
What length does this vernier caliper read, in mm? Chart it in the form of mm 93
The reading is mm 36.8
